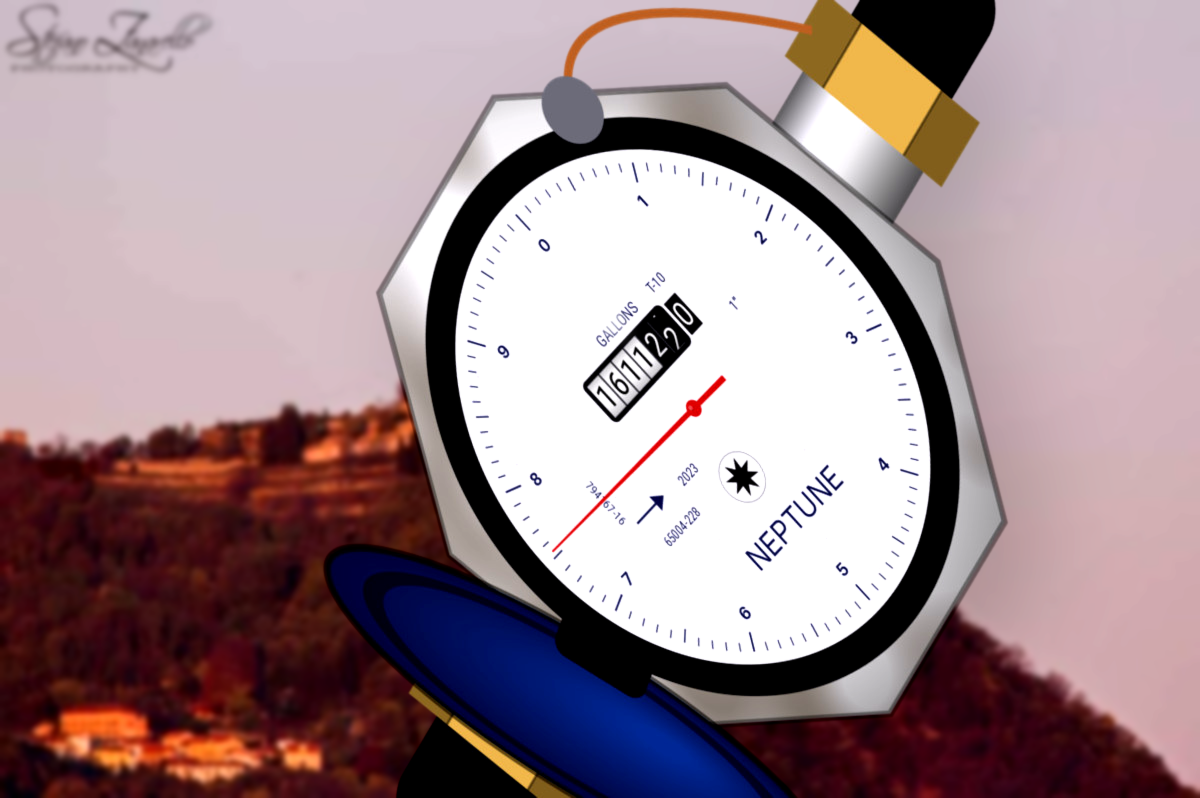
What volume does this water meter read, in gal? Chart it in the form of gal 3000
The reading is gal 1611217.5
